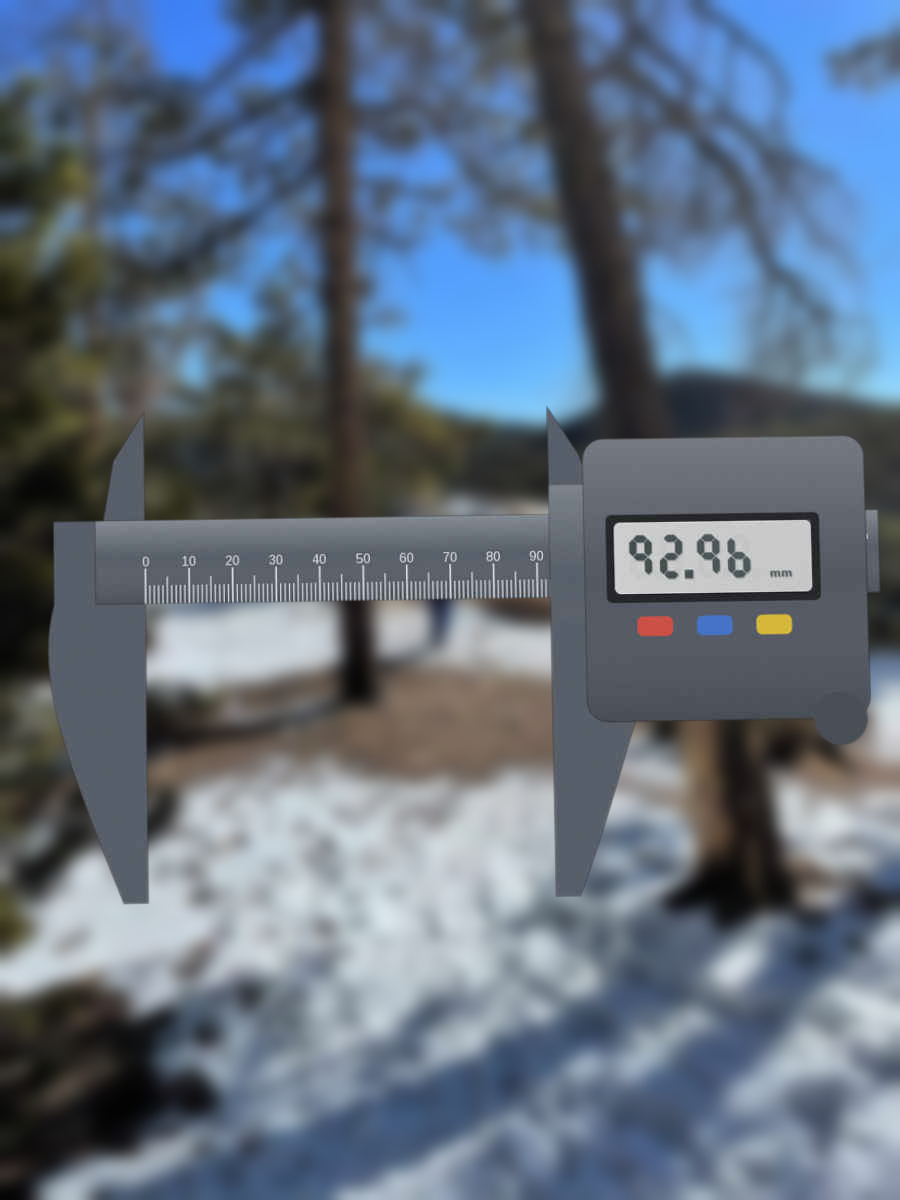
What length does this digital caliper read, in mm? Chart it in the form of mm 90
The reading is mm 92.96
